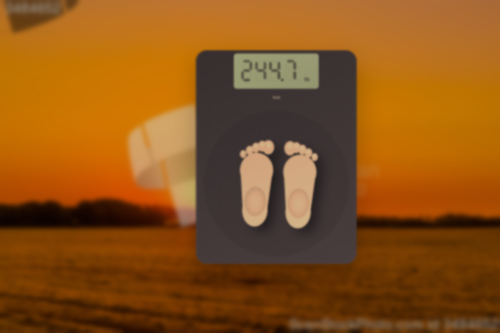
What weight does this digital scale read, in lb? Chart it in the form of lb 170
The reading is lb 244.7
